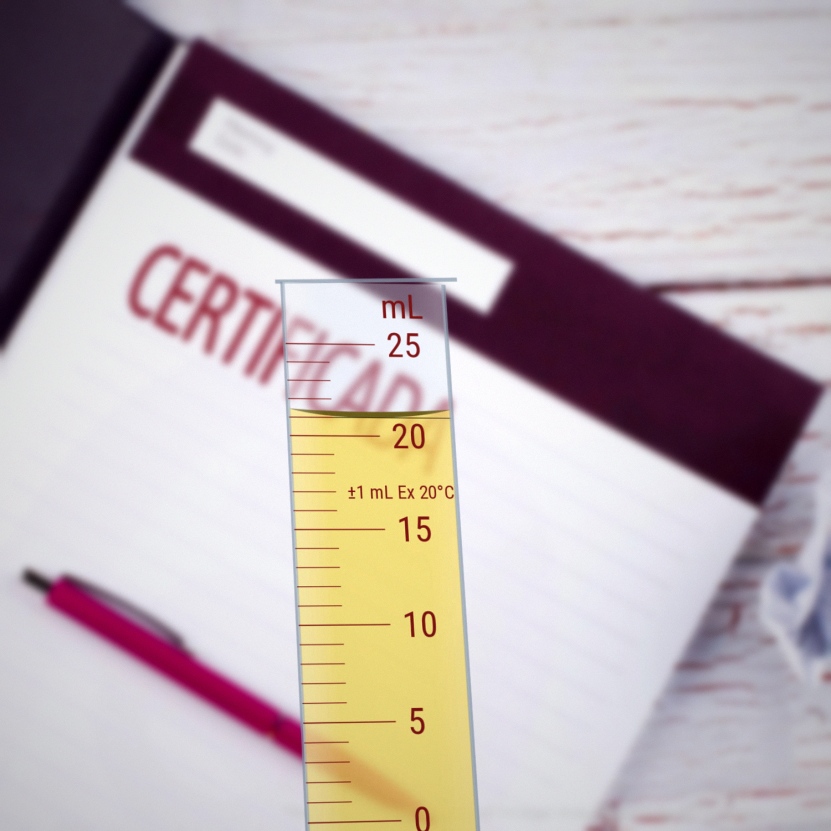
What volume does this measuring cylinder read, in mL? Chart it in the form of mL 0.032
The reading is mL 21
